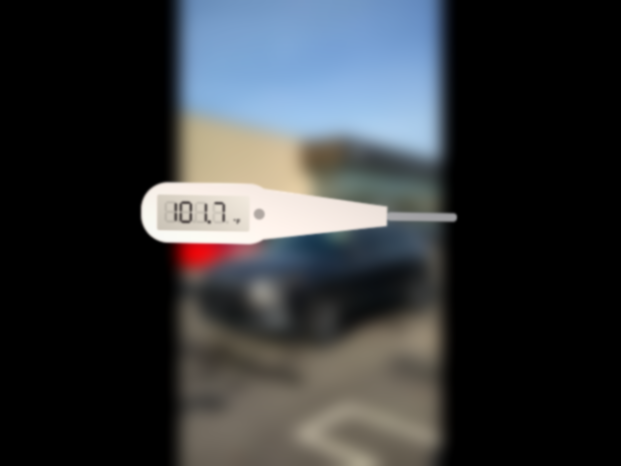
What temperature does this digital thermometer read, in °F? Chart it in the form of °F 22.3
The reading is °F 101.7
